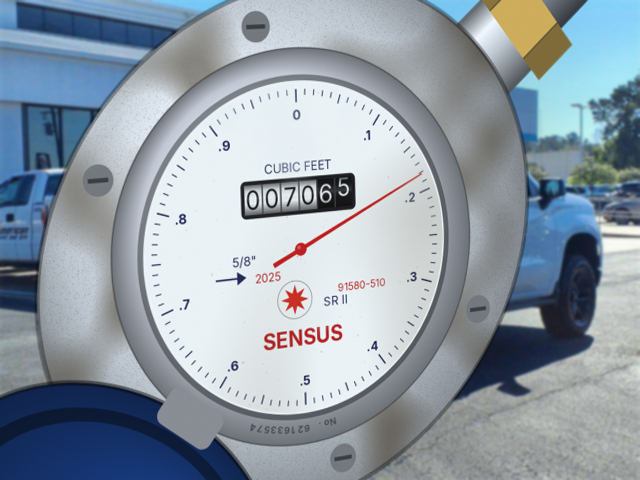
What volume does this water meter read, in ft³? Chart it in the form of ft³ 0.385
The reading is ft³ 7065.18
